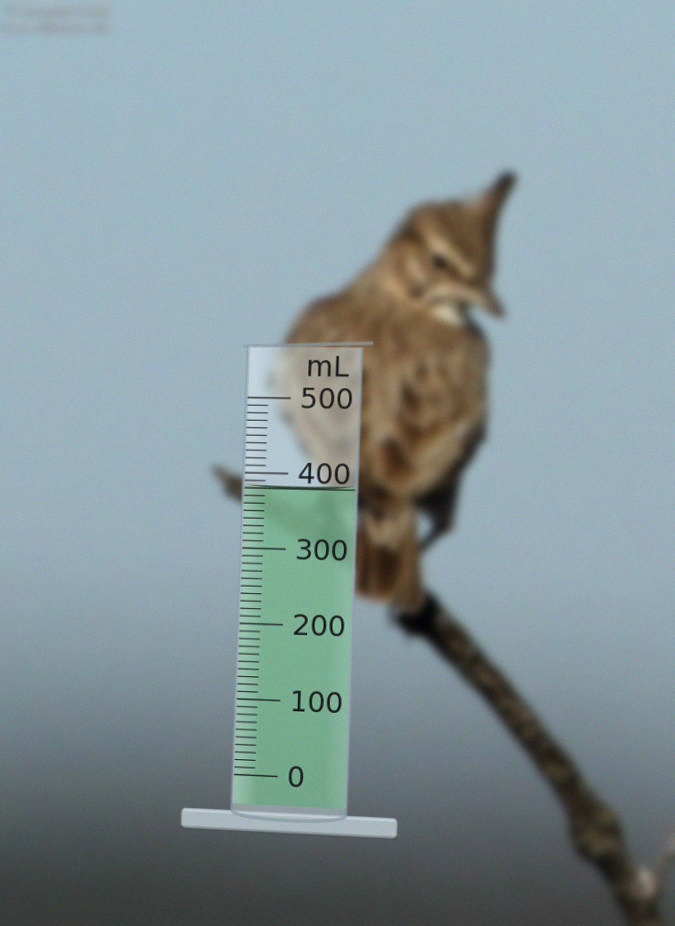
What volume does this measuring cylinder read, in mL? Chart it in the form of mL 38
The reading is mL 380
